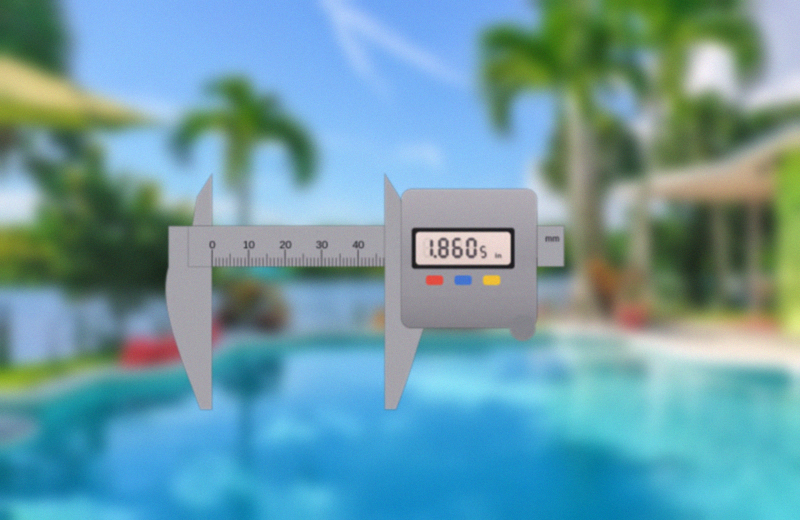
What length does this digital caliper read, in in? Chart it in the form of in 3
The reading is in 1.8605
